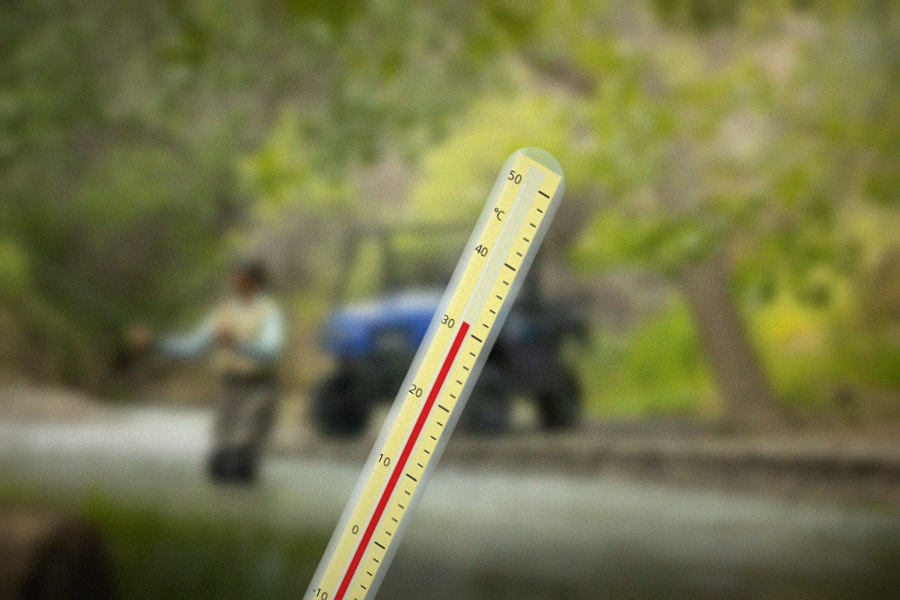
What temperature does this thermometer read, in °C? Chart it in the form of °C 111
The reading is °C 31
